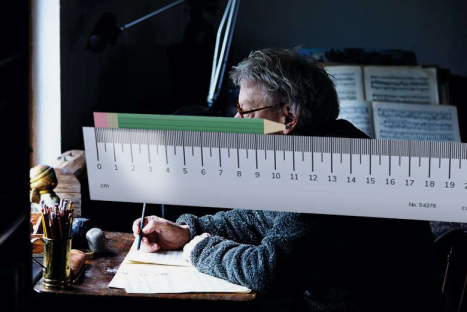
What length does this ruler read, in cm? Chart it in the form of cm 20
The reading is cm 11
